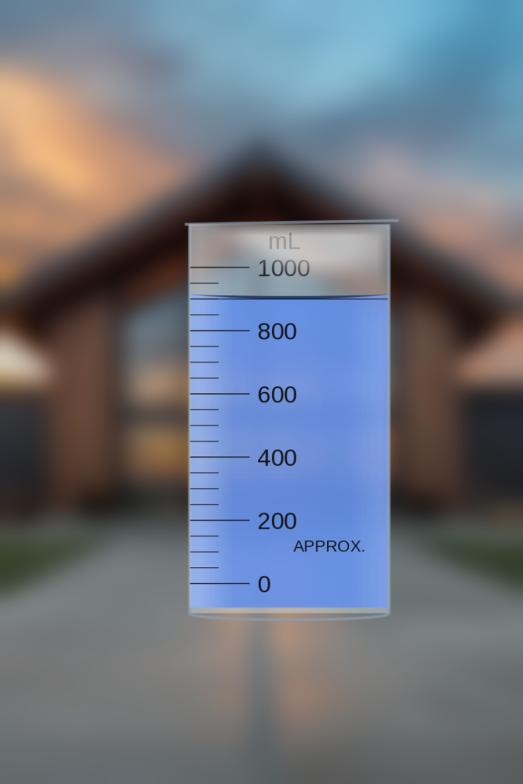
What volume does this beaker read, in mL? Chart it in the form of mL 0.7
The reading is mL 900
